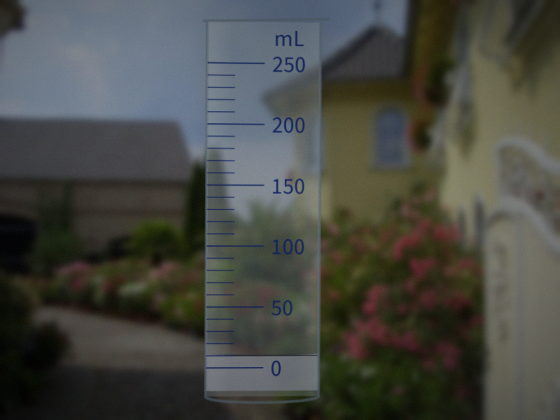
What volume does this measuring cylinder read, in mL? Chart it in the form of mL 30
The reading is mL 10
